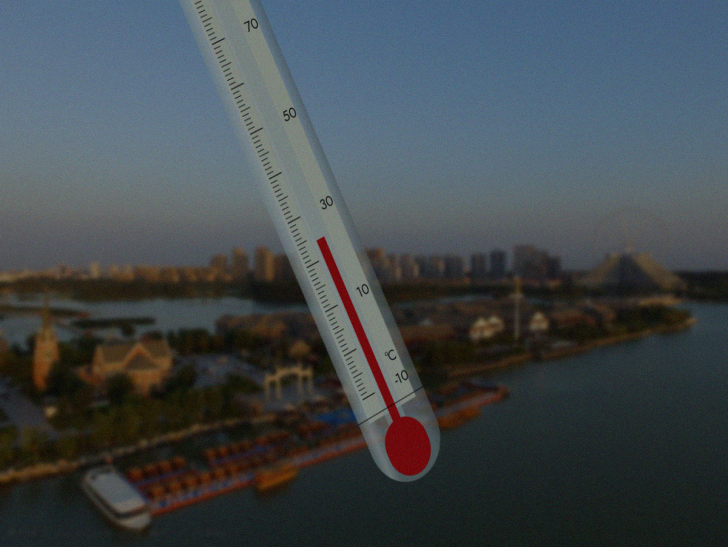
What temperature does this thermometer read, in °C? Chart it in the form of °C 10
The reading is °C 24
